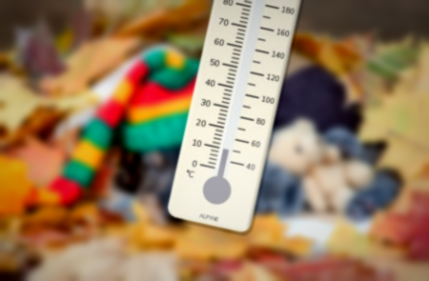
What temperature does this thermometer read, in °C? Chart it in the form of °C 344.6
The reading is °C 10
